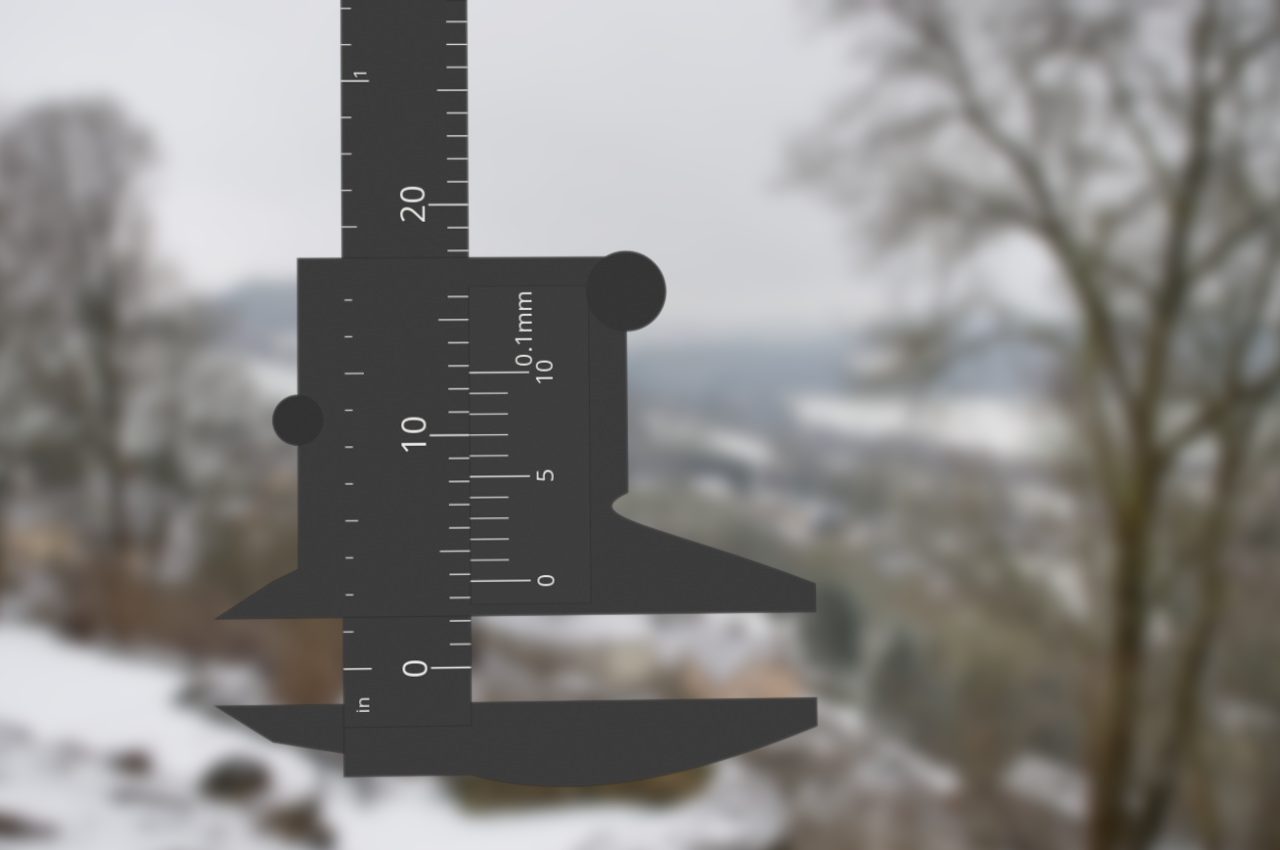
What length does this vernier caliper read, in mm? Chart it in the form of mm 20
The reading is mm 3.7
